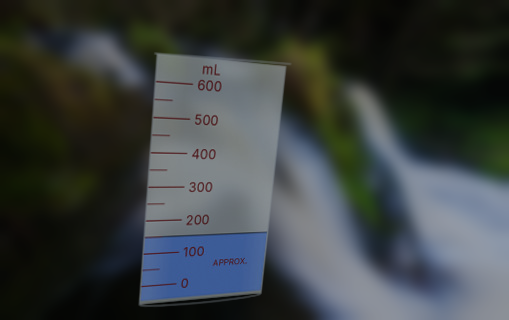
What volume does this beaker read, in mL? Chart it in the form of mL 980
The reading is mL 150
